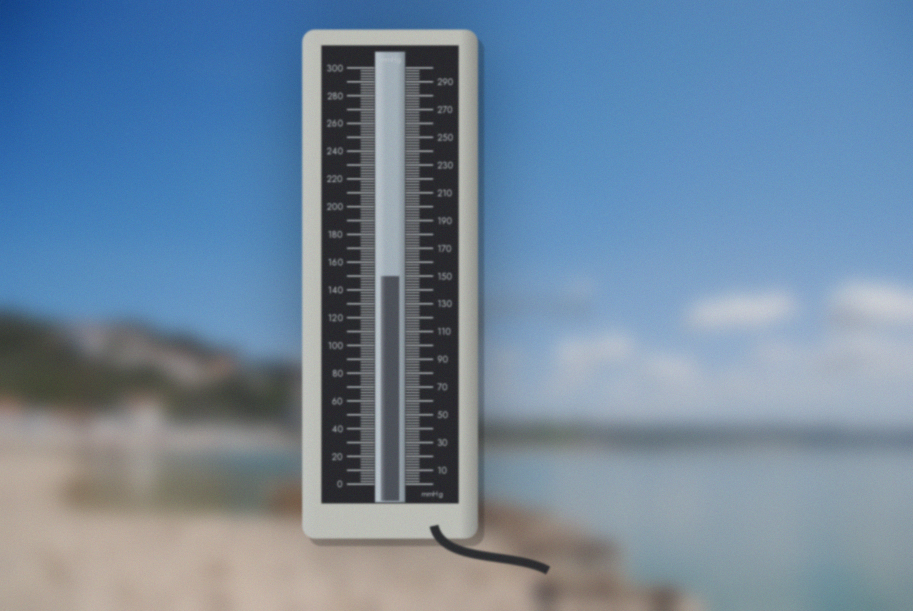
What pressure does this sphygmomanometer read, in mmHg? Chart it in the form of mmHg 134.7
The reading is mmHg 150
